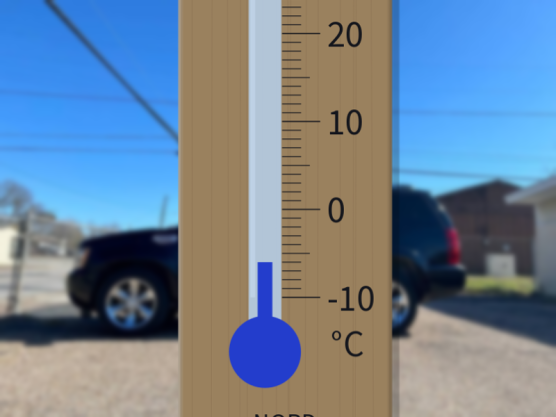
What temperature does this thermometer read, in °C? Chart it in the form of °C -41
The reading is °C -6
